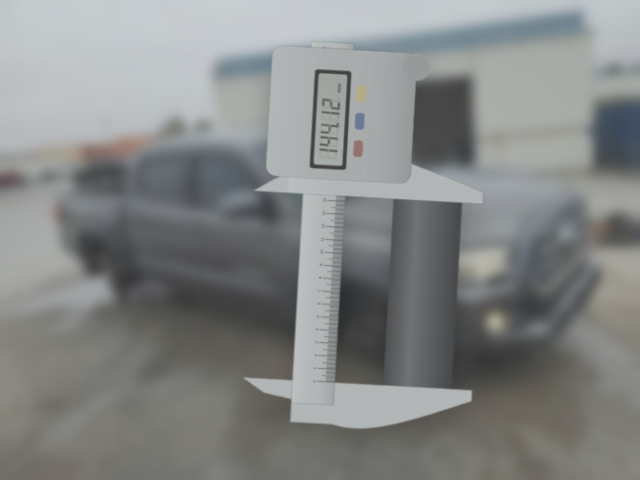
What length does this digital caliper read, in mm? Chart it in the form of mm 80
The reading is mm 144.12
